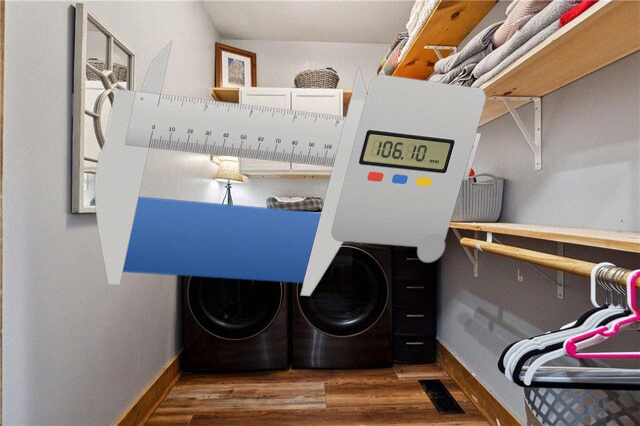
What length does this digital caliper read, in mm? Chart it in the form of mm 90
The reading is mm 106.10
